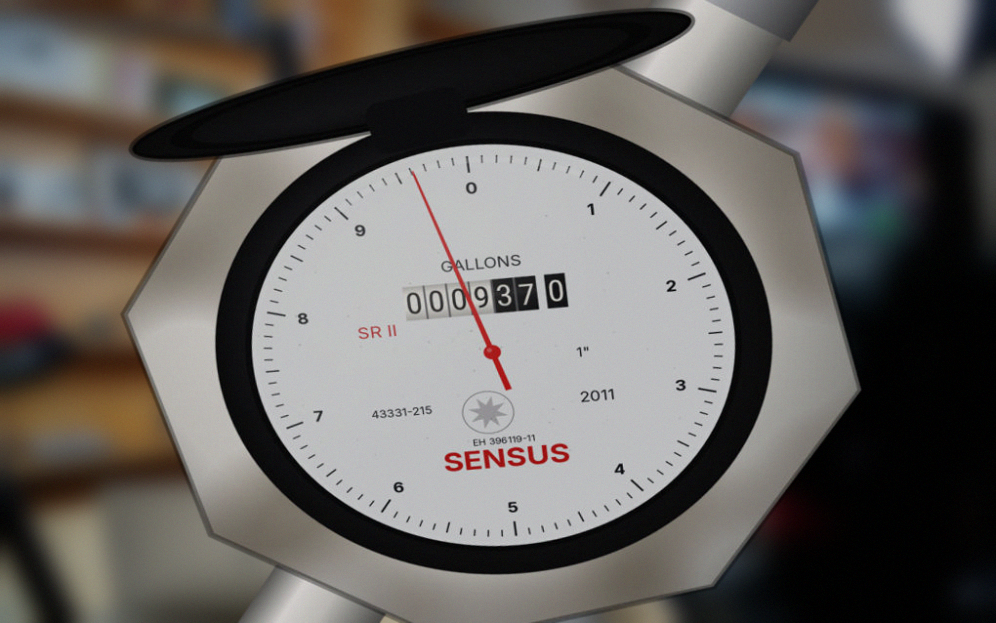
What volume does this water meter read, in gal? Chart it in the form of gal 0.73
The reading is gal 9369.6
